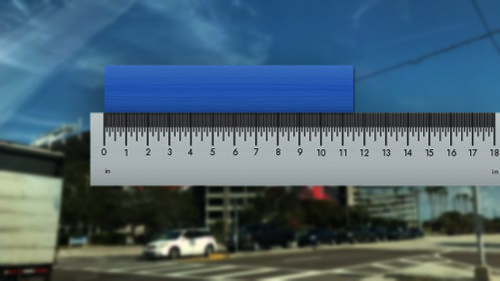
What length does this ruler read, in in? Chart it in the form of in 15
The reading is in 11.5
